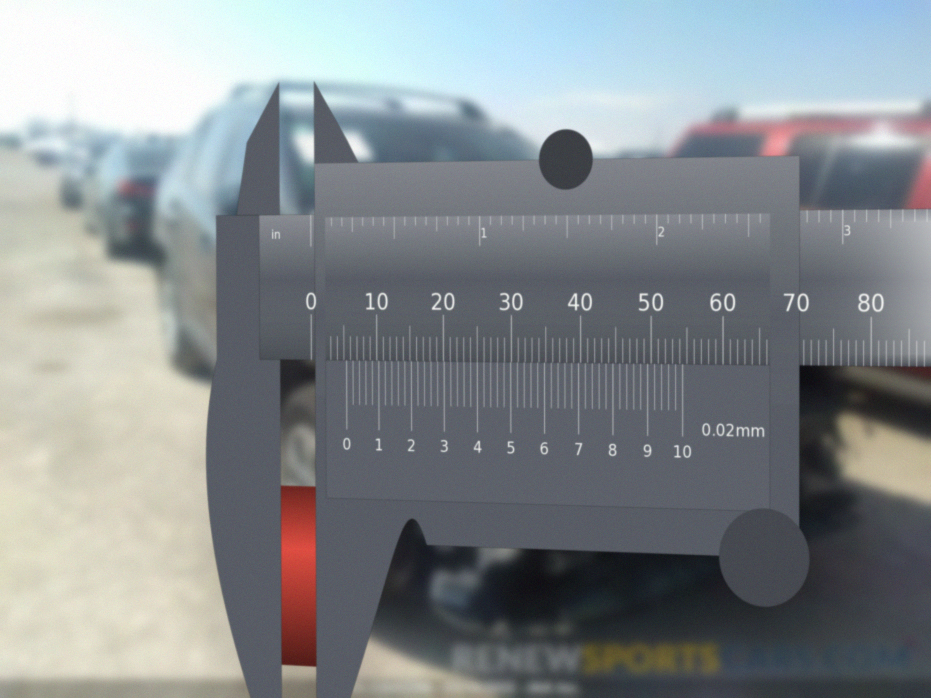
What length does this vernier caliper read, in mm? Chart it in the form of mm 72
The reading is mm 5.4
